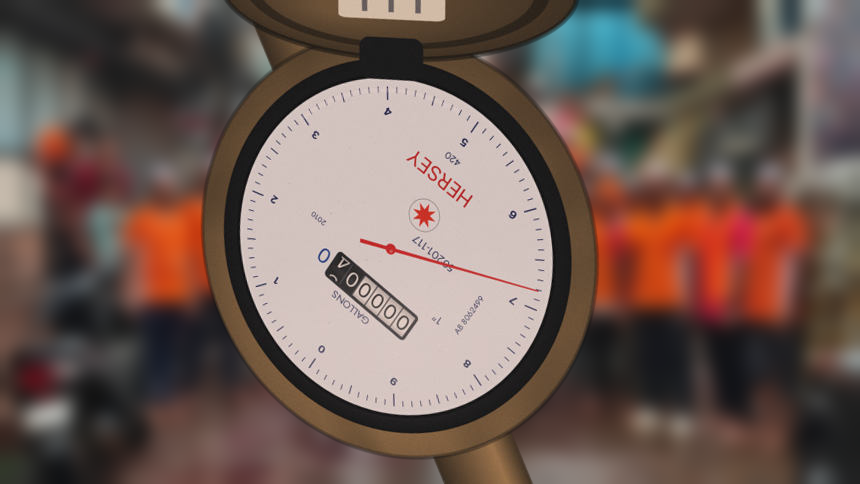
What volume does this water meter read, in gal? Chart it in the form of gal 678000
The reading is gal 36.8
